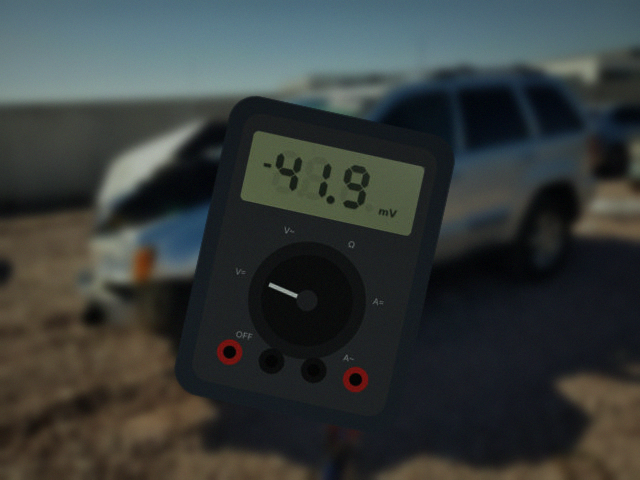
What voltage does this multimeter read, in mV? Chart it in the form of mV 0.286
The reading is mV -41.9
